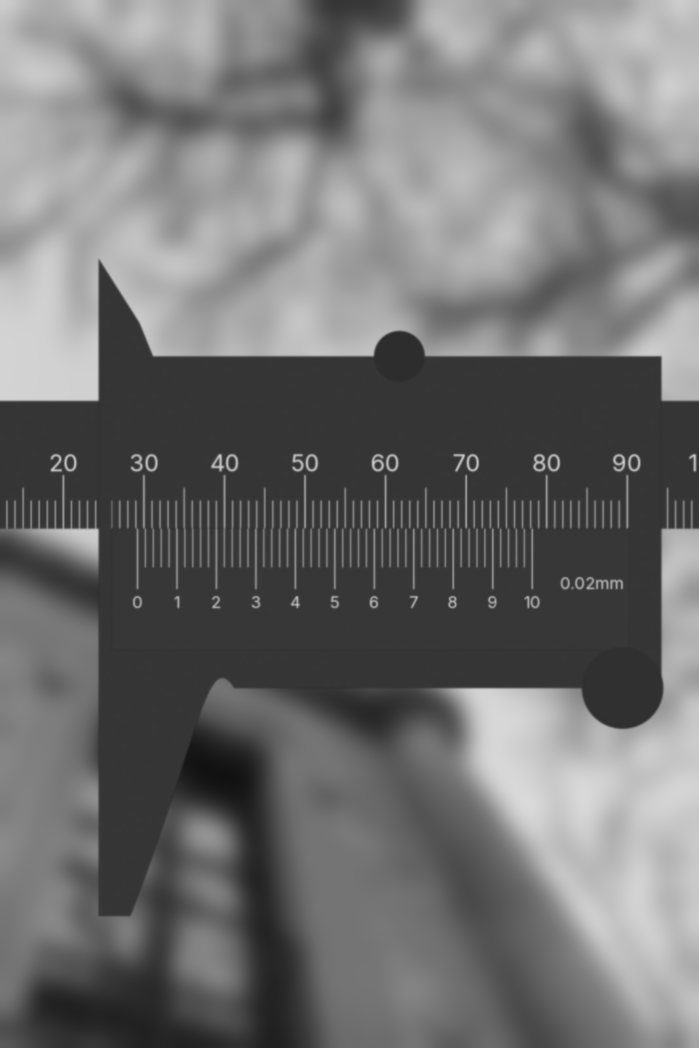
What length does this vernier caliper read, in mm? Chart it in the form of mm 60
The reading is mm 29.2
